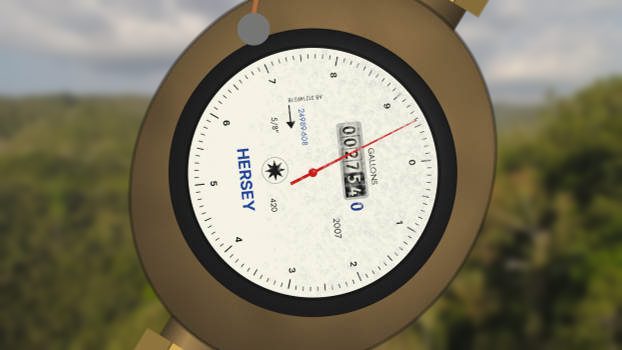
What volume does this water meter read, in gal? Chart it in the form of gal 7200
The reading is gal 27539.4
